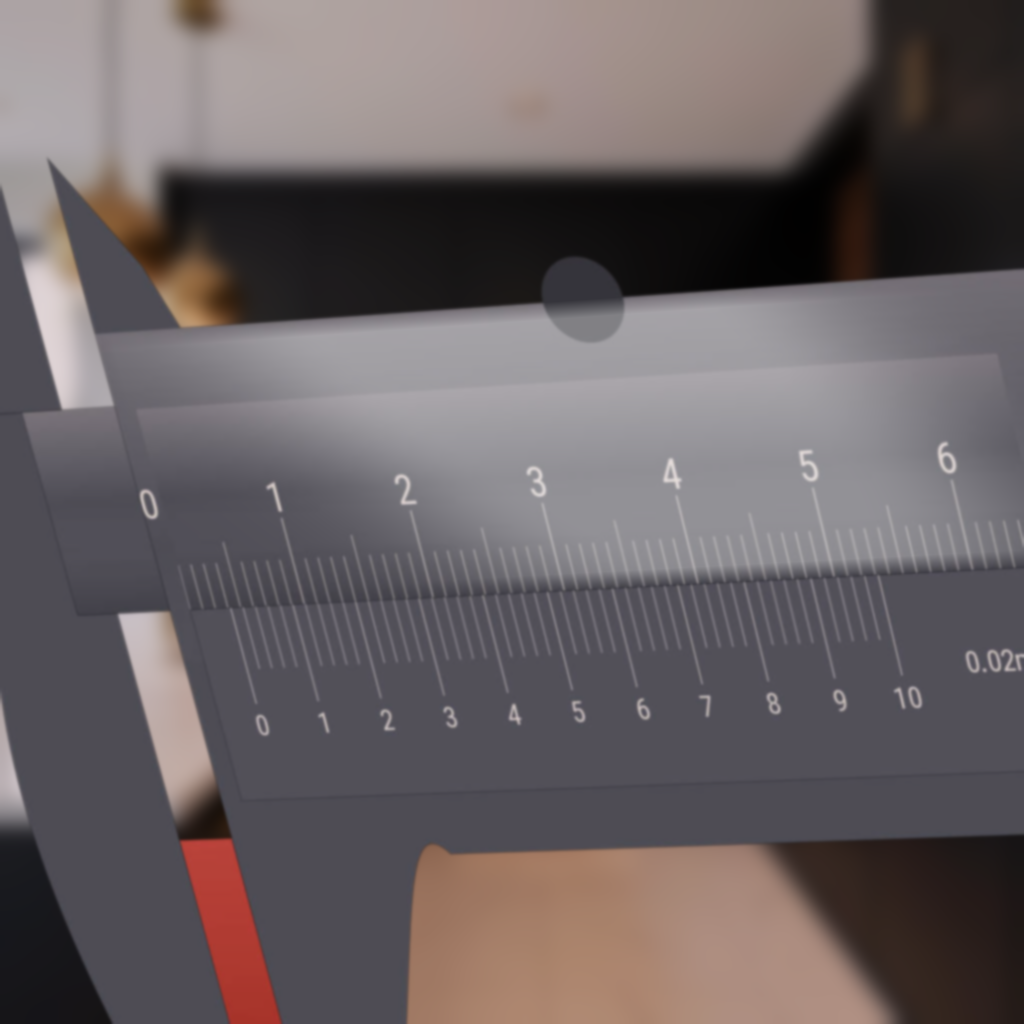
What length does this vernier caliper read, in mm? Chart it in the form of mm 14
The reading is mm 4.2
